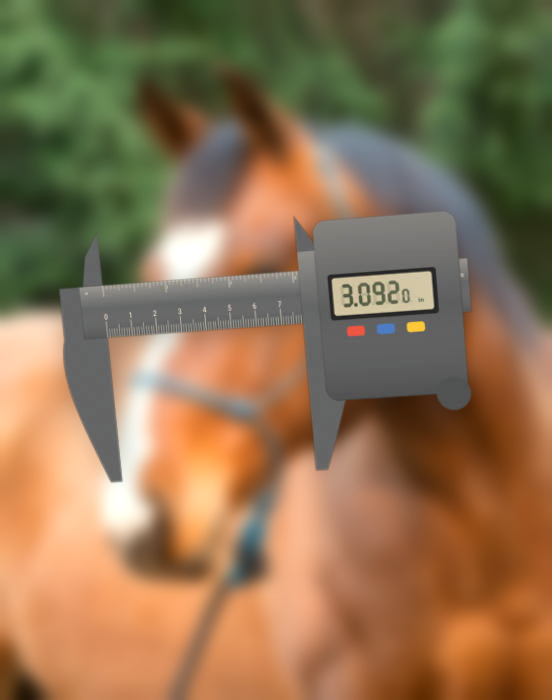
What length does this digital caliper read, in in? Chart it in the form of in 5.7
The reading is in 3.0920
